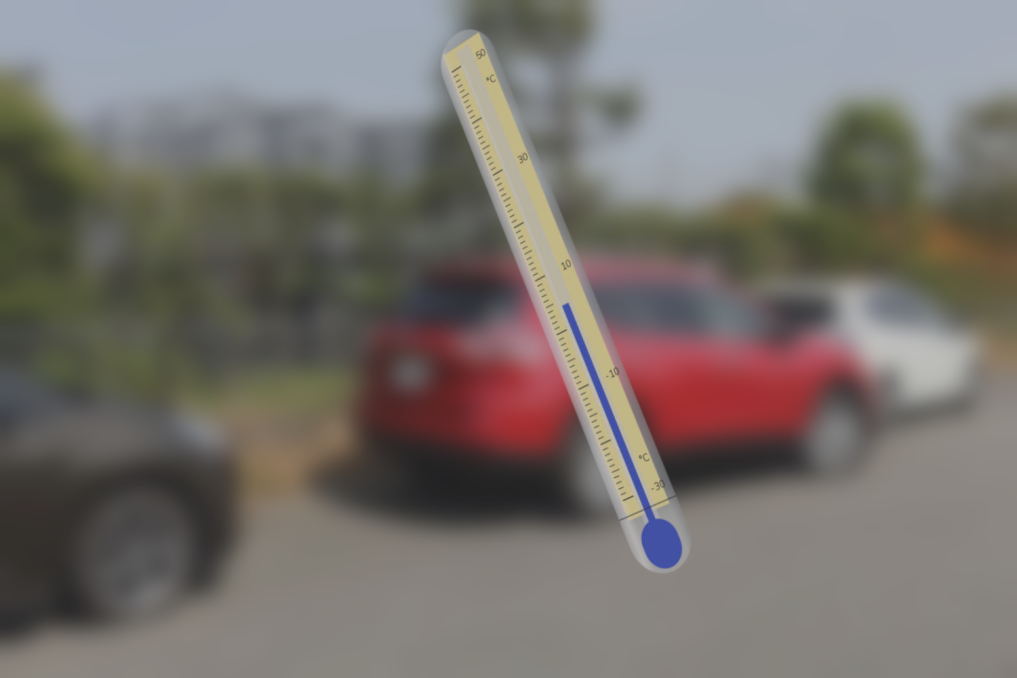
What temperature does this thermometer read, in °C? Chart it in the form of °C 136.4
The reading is °C 4
